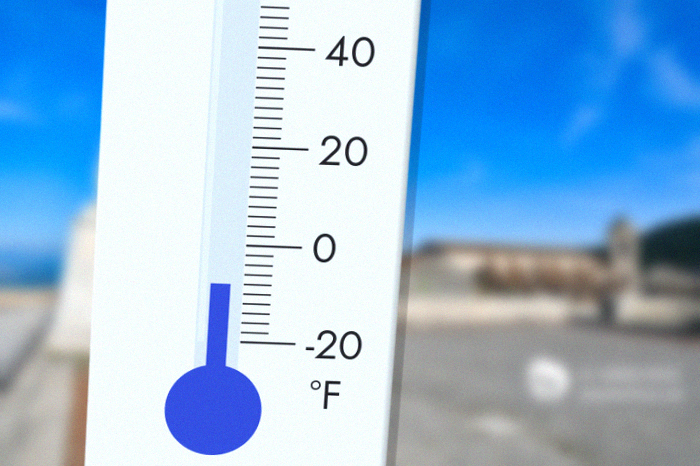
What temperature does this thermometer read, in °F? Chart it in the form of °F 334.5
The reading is °F -8
